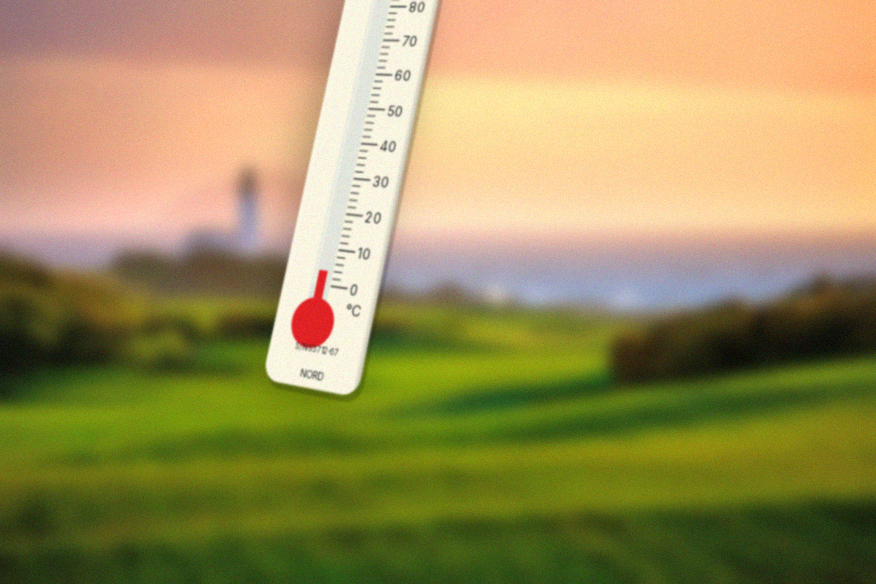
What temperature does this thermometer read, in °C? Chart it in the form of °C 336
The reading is °C 4
